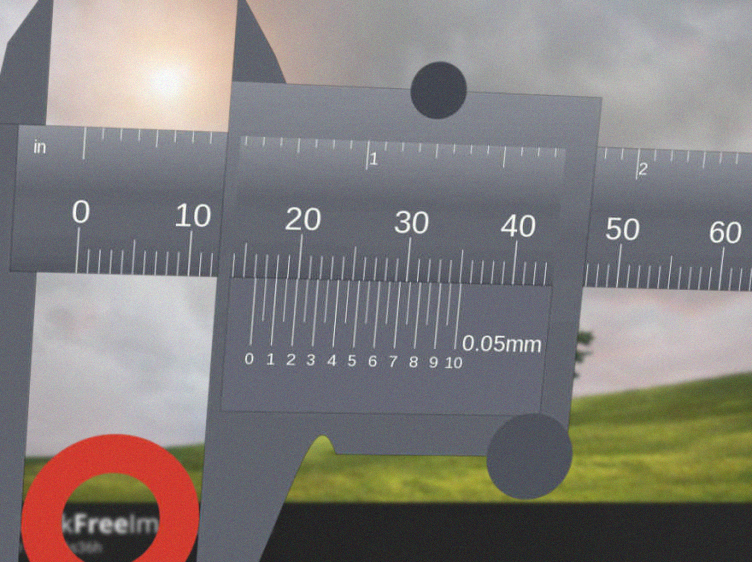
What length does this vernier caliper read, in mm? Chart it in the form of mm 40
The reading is mm 16.1
